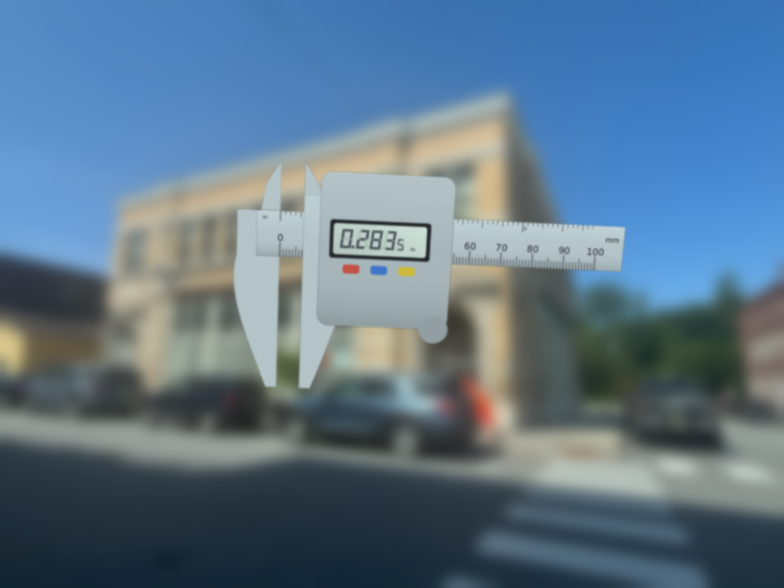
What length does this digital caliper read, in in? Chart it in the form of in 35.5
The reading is in 0.2835
